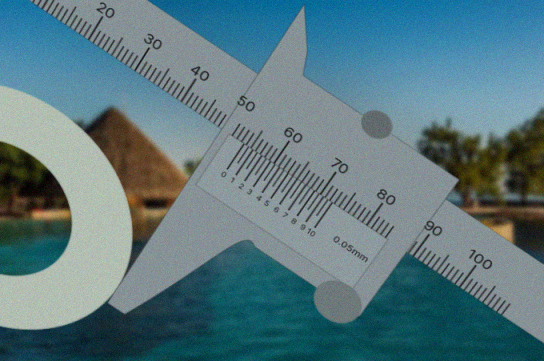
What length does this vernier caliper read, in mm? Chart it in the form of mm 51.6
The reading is mm 53.6
